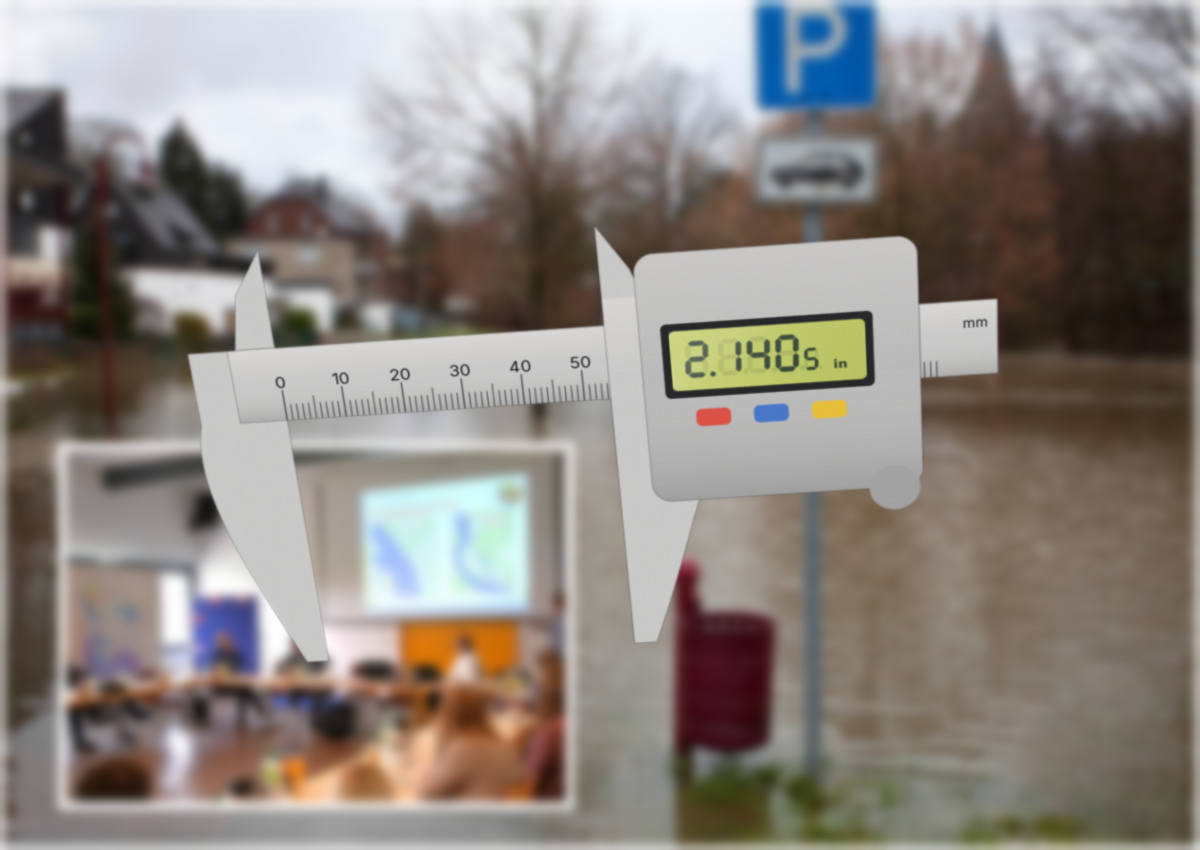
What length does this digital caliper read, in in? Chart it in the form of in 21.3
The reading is in 2.1405
